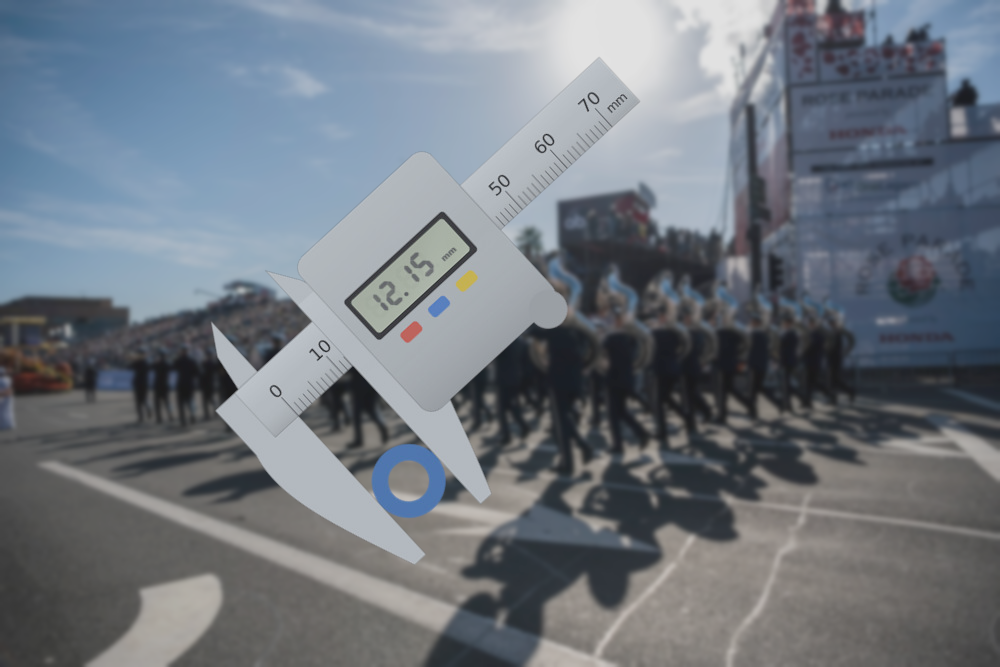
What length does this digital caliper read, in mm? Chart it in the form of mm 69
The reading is mm 12.15
